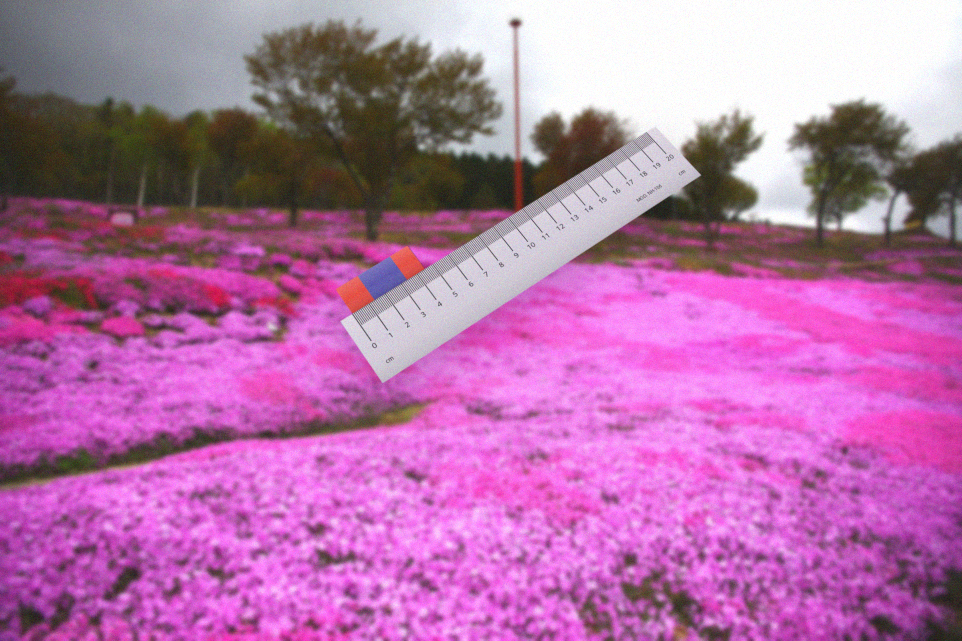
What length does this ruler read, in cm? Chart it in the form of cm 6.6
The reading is cm 4.5
